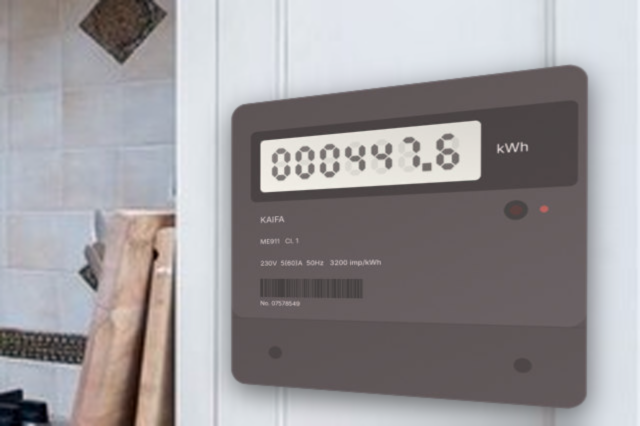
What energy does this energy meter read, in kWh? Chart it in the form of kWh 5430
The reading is kWh 447.6
